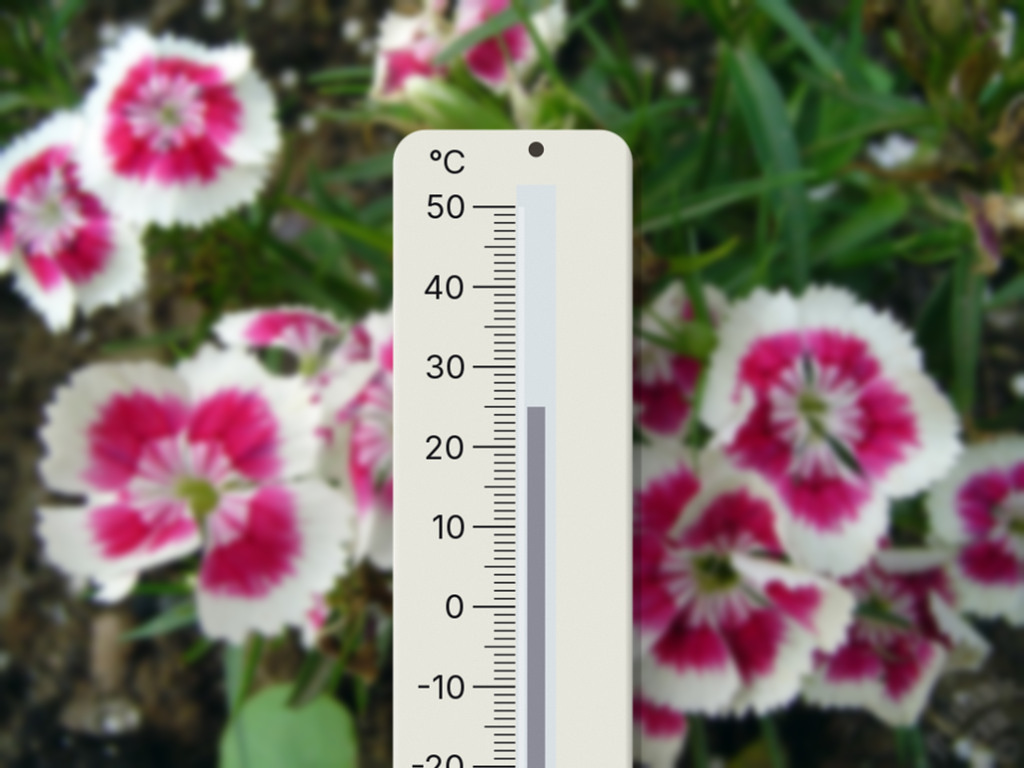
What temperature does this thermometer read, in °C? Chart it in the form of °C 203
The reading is °C 25
